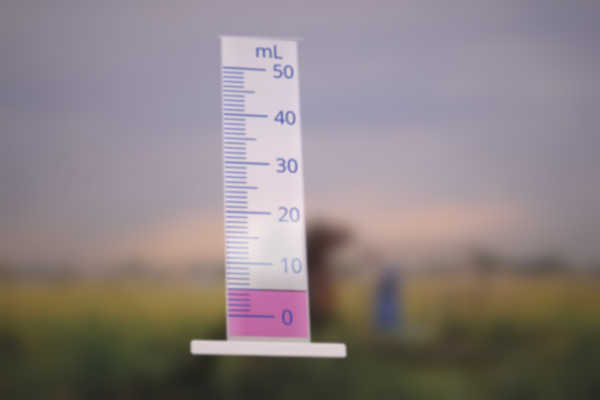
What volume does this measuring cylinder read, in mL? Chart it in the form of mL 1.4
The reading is mL 5
